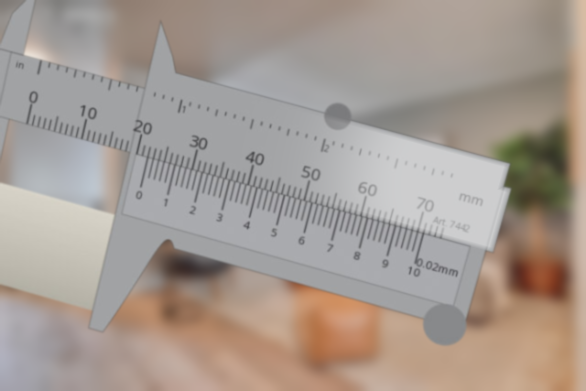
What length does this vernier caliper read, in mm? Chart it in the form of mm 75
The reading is mm 22.0
